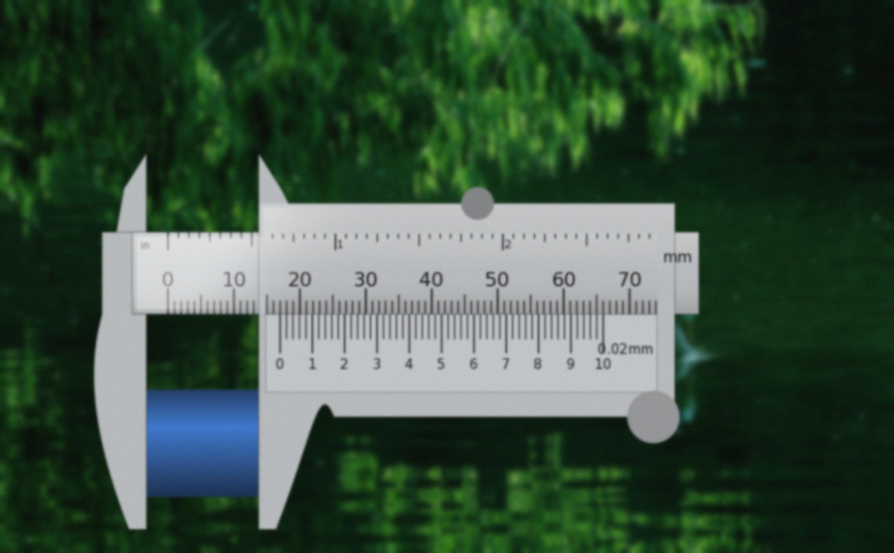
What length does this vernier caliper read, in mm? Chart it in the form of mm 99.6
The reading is mm 17.0
